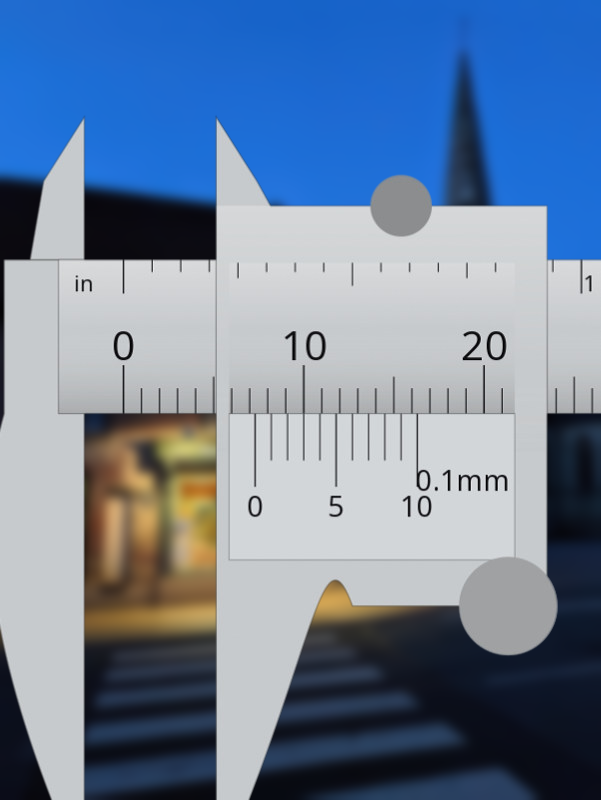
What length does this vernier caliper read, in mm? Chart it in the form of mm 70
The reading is mm 7.3
